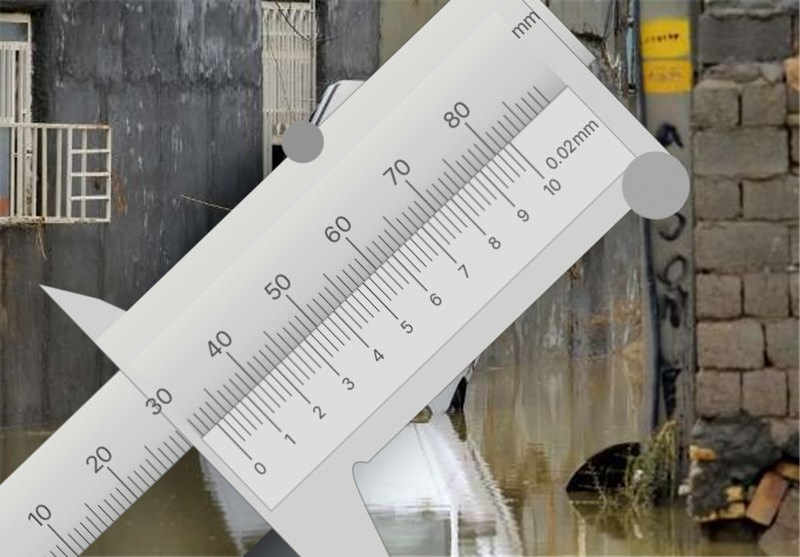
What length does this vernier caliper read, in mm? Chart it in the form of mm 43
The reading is mm 33.2
